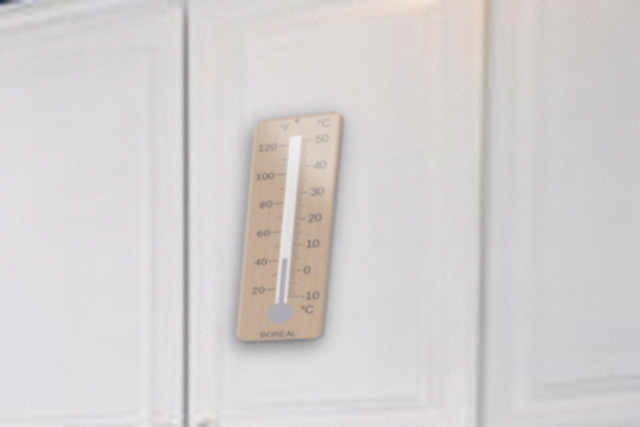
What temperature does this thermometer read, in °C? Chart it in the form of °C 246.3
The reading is °C 5
